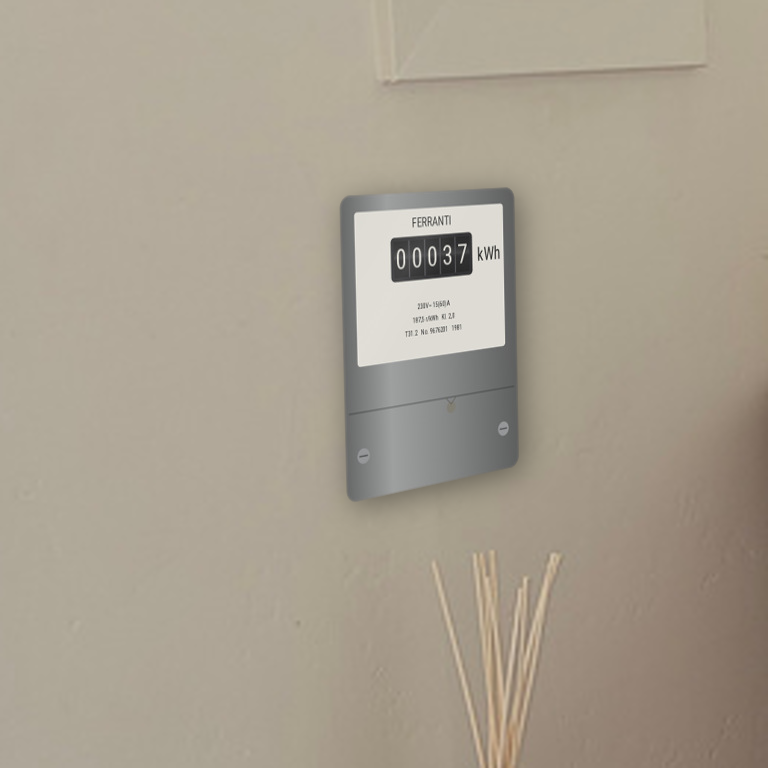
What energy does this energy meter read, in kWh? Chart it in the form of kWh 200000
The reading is kWh 37
